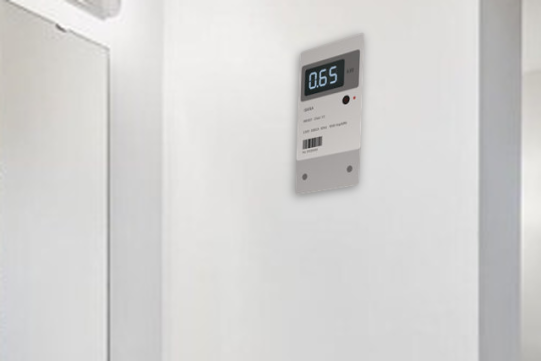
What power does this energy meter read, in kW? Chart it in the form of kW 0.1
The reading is kW 0.65
